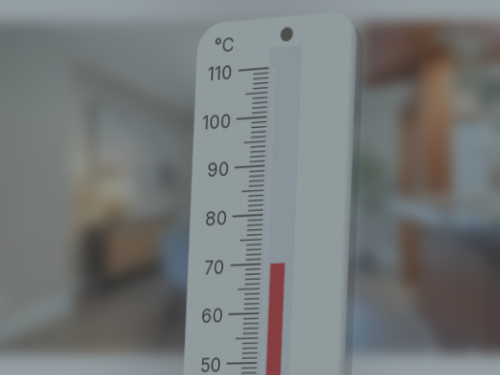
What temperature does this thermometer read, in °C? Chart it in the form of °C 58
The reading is °C 70
